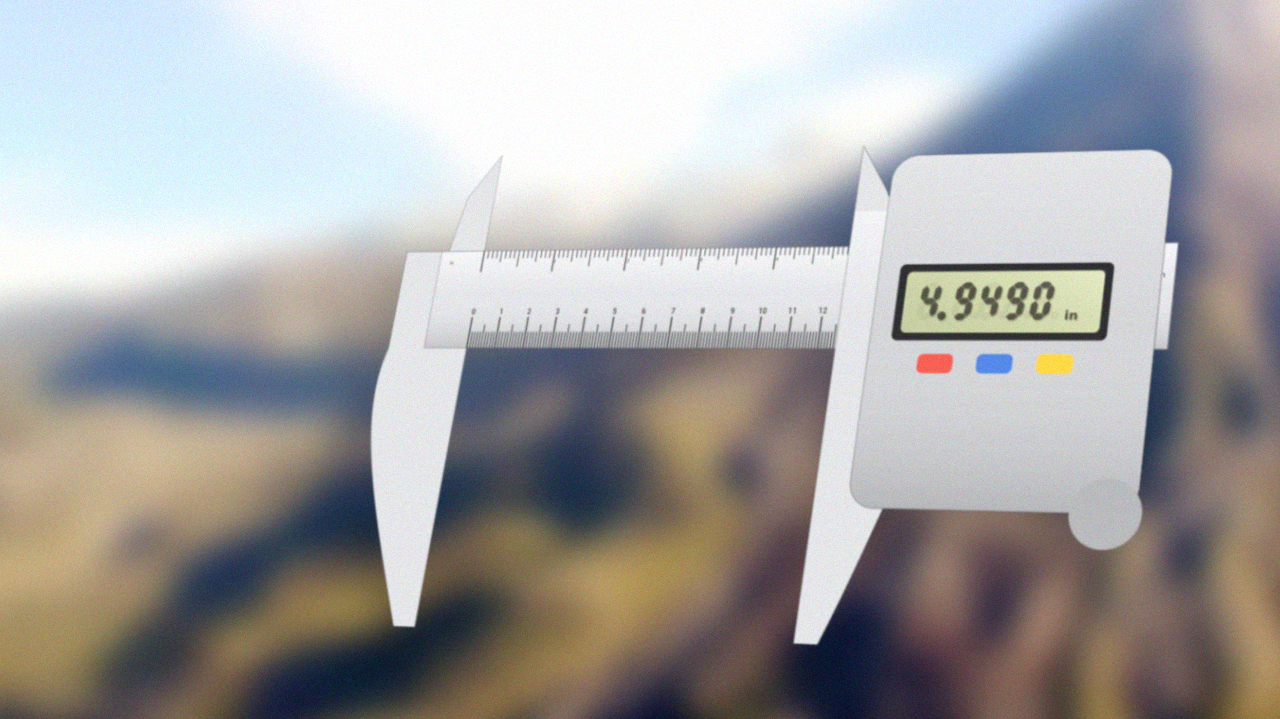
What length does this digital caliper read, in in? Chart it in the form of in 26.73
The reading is in 4.9490
